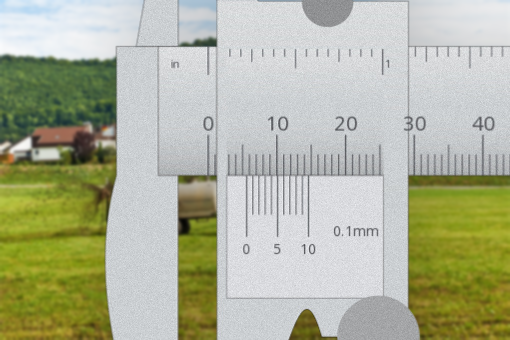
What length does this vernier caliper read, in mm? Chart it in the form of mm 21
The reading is mm 5.6
